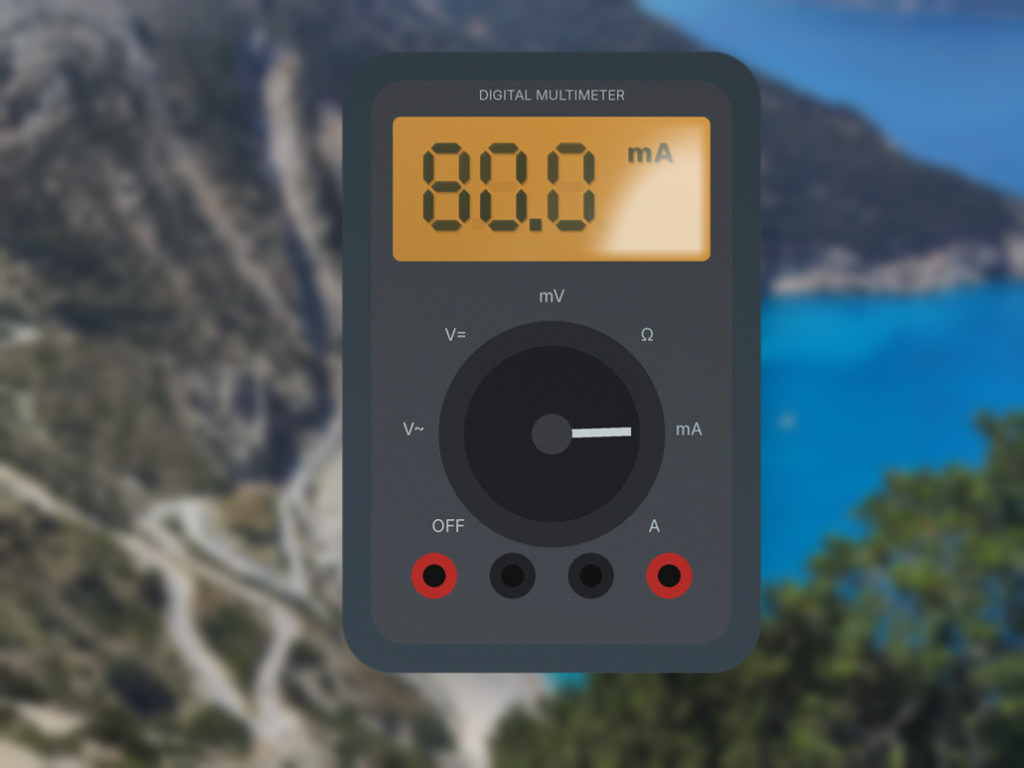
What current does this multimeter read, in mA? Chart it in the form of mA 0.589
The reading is mA 80.0
